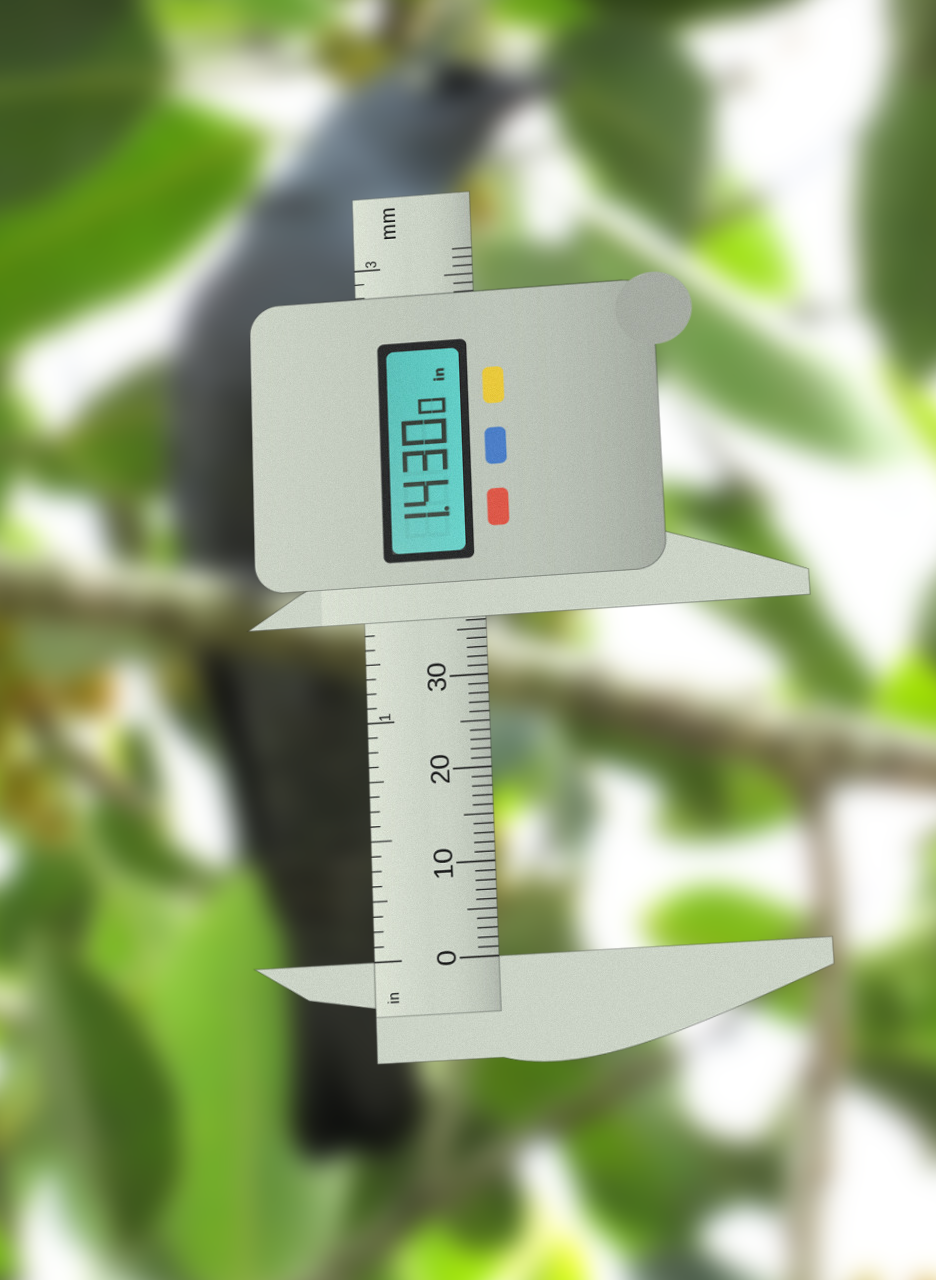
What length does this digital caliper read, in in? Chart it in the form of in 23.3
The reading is in 1.4300
